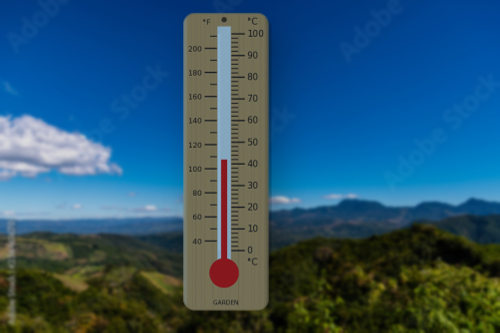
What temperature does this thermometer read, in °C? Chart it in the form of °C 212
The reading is °C 42
